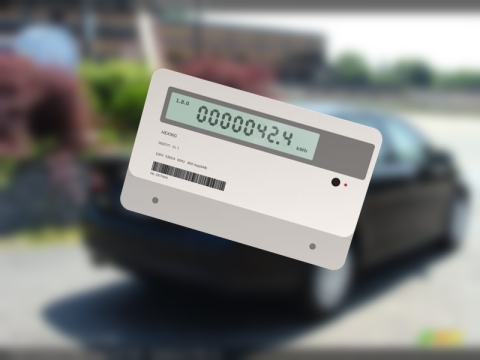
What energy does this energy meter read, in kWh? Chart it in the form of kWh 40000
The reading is kWh 42.4
